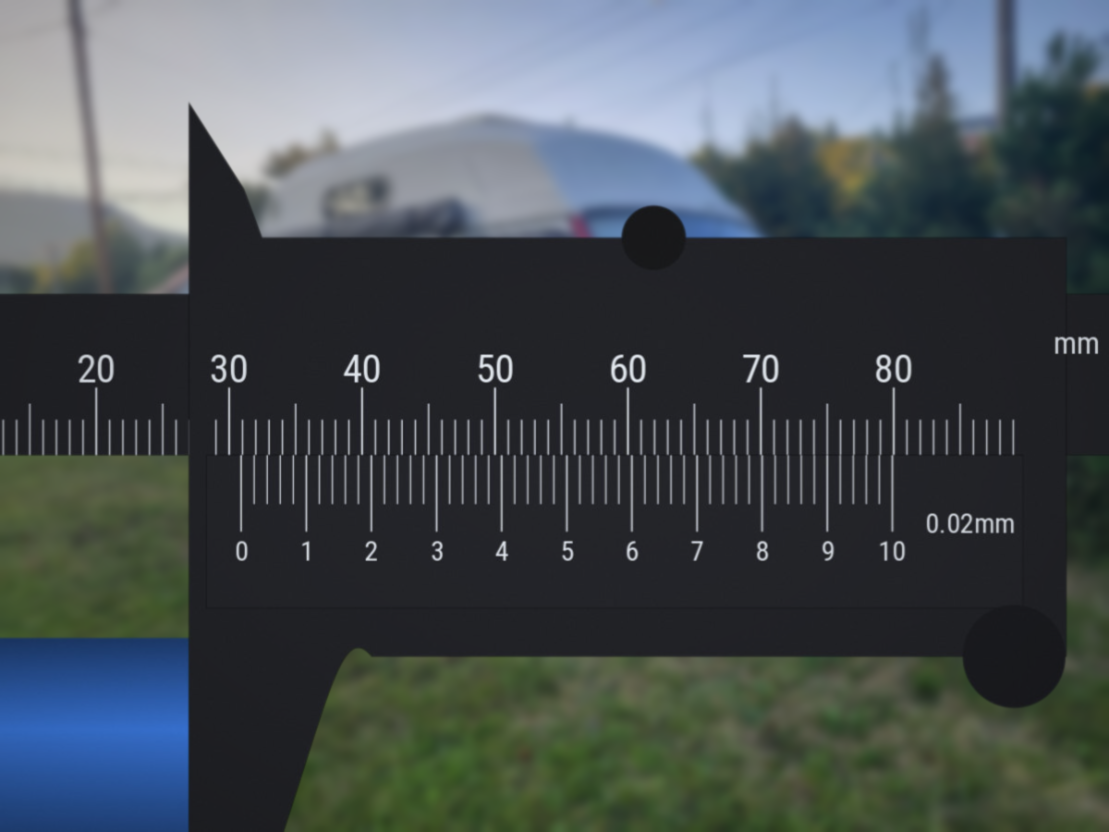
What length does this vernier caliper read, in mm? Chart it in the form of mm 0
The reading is mm 30.9
